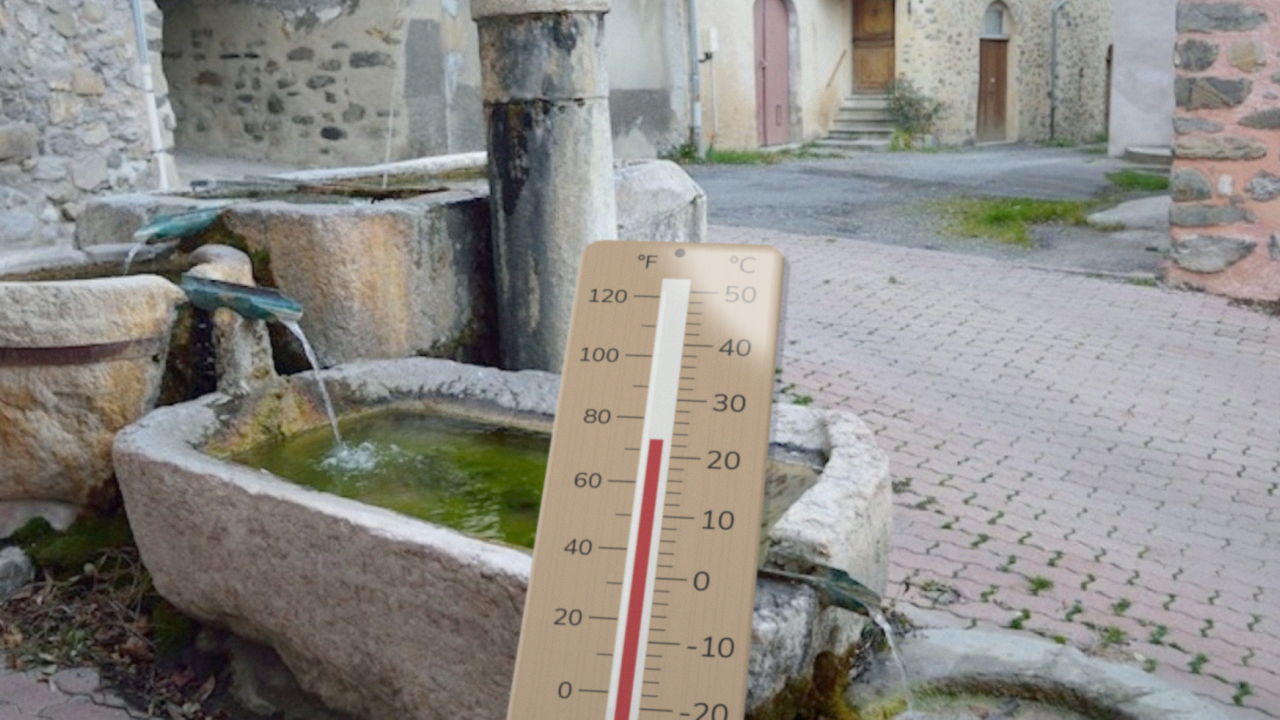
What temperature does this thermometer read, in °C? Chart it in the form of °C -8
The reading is °C 23
